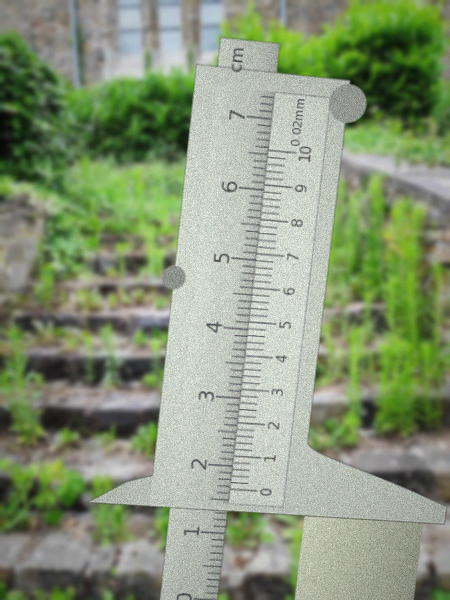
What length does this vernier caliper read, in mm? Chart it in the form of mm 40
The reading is mm 16.6
